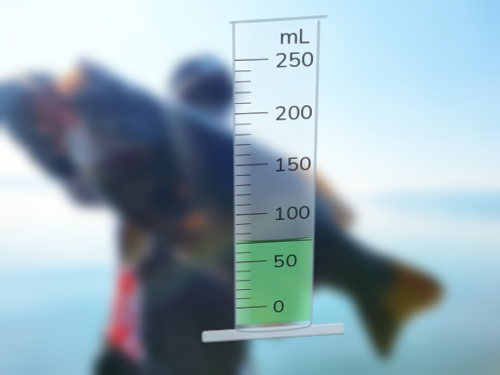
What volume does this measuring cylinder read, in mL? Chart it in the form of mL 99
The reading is mL 70
